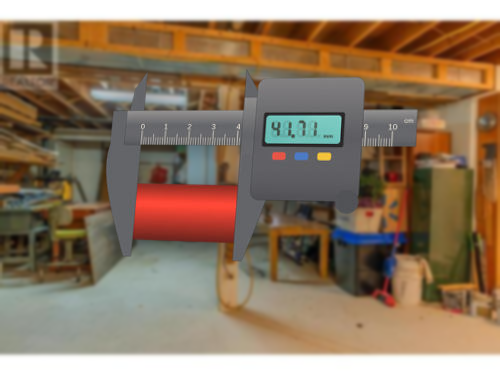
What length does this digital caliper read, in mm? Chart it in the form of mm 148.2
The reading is mm 41.71
